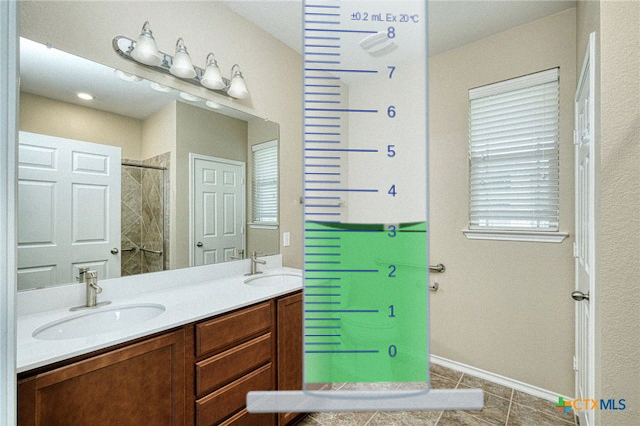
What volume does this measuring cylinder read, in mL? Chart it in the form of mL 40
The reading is mL 3
